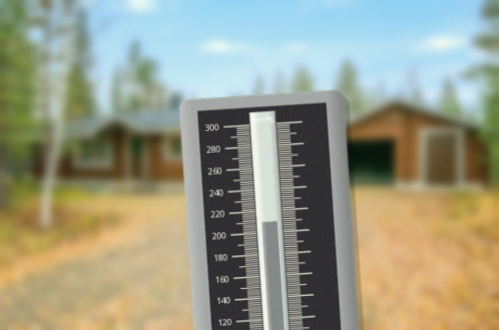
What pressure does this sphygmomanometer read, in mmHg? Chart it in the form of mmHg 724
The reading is mmHg 210
